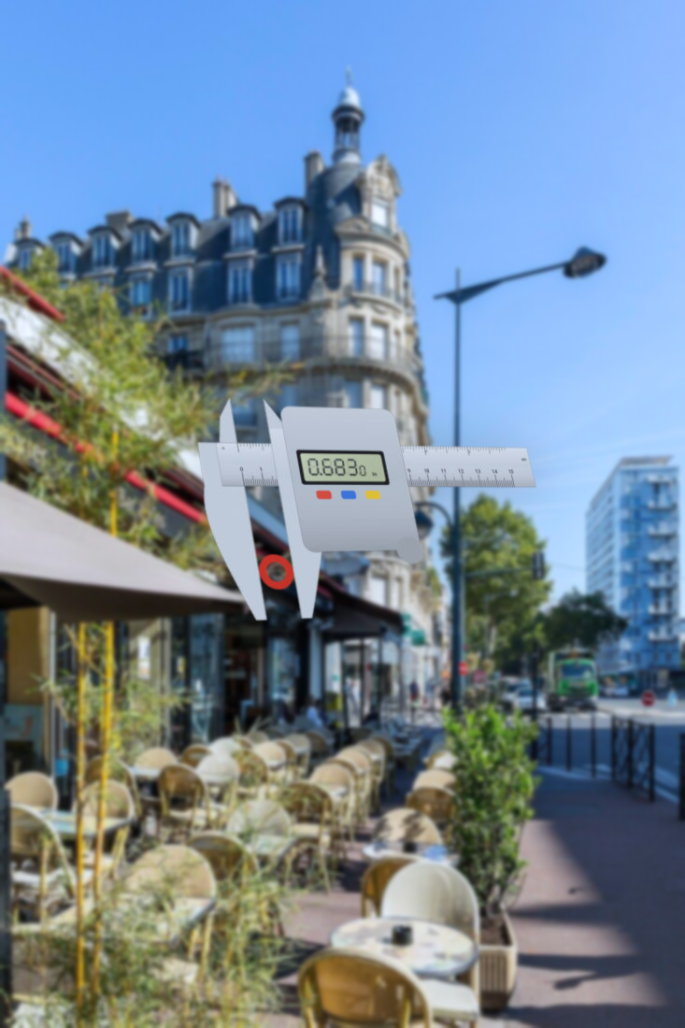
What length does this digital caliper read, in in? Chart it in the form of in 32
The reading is in 0.6830
